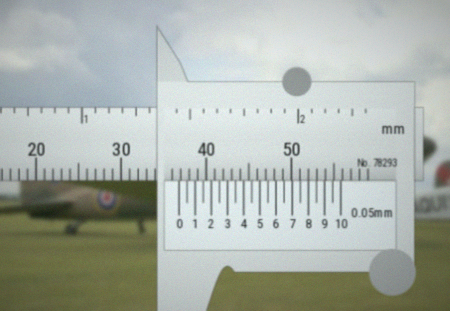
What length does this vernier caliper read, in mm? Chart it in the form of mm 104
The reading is mm 36.8
